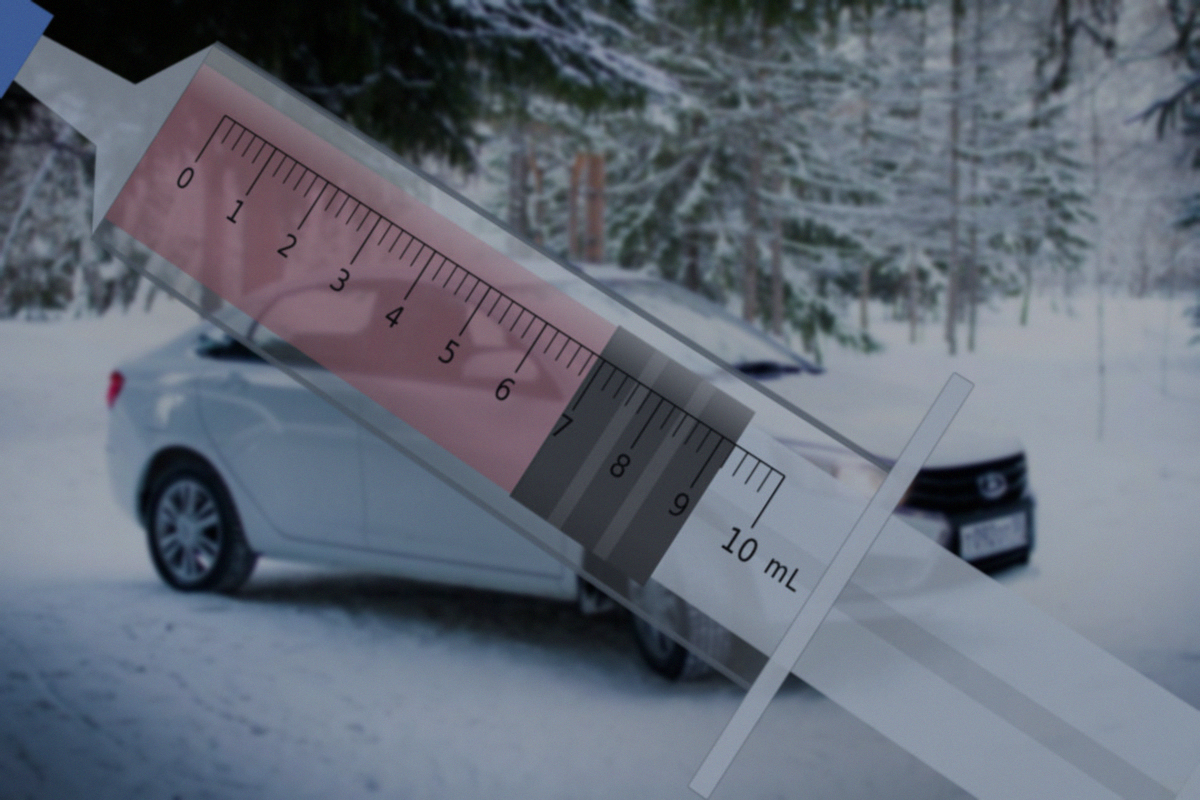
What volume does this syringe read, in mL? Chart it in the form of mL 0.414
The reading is mL 6.9
